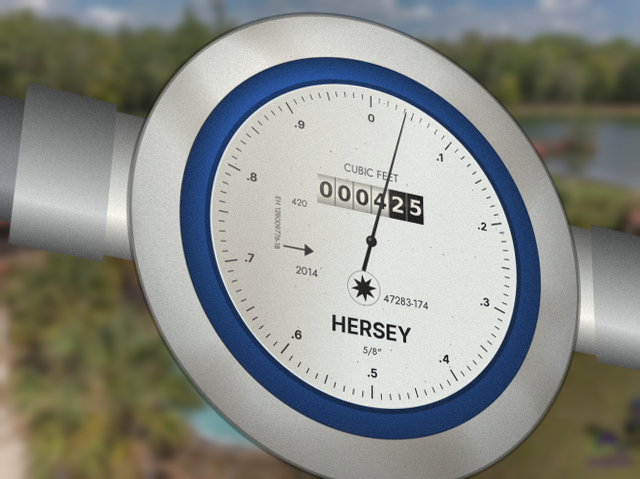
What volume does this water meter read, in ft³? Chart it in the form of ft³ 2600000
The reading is ft³ 425.04
